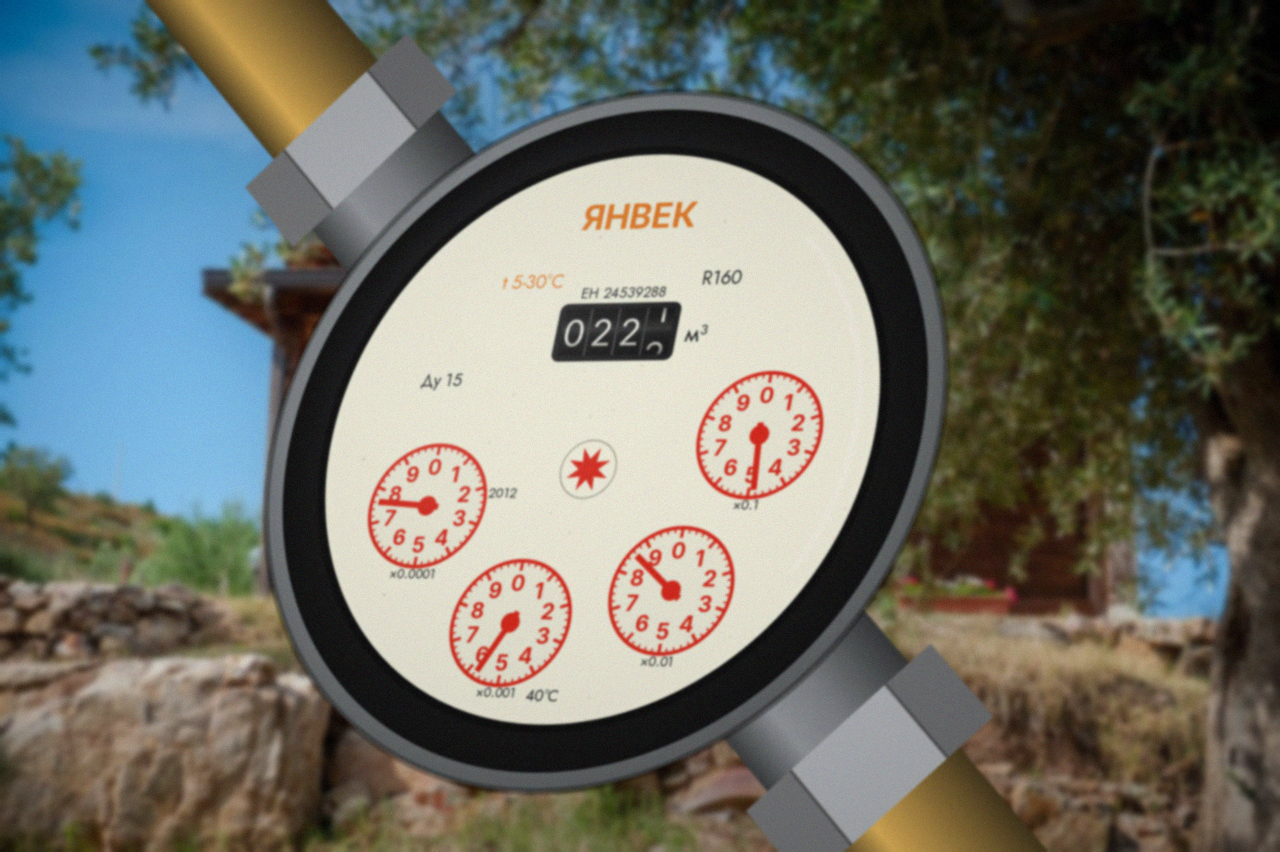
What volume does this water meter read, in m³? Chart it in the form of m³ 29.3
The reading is m³ 221.4857
